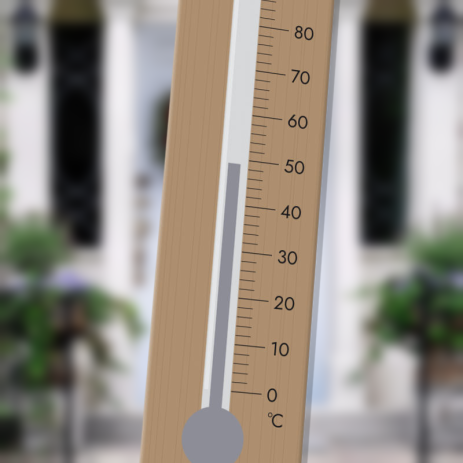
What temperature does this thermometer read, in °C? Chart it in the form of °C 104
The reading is °C 49
